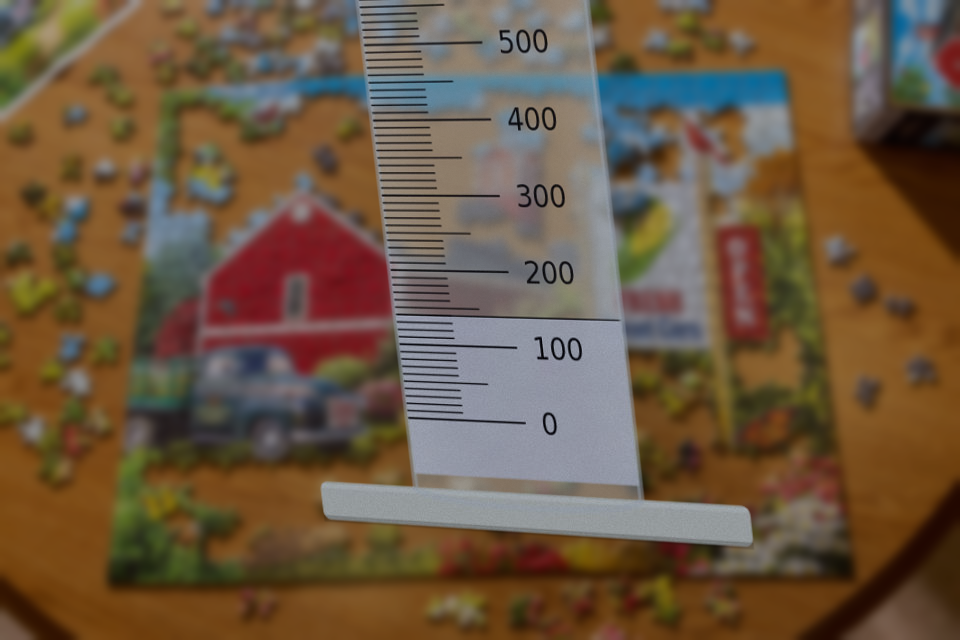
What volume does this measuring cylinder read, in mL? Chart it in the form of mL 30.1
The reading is mL 140
